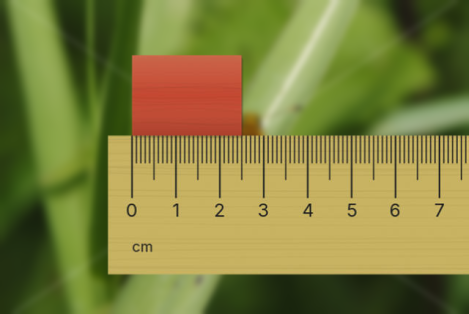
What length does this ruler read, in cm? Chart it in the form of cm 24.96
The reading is cm 2.5
